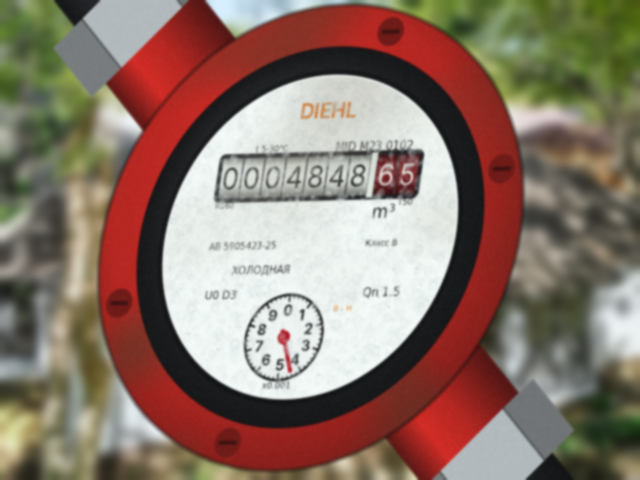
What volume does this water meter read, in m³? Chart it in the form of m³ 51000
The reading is m³ 4848.654
